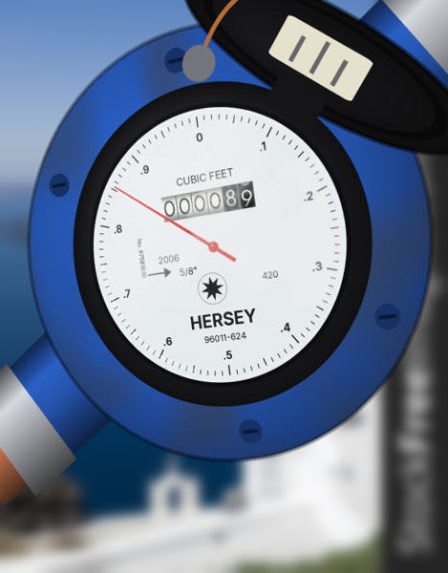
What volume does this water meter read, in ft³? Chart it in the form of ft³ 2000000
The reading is ft³ 88.85
